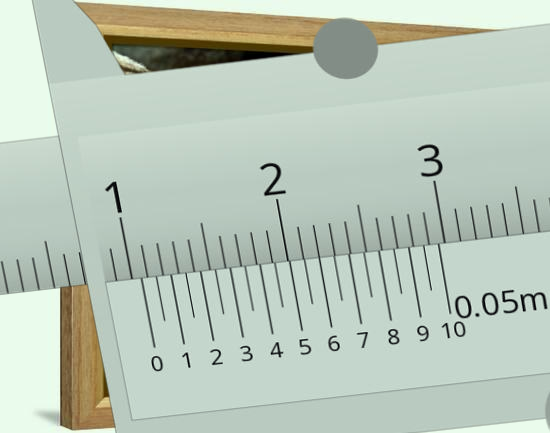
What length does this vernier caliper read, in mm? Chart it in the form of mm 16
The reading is mm 10.6
